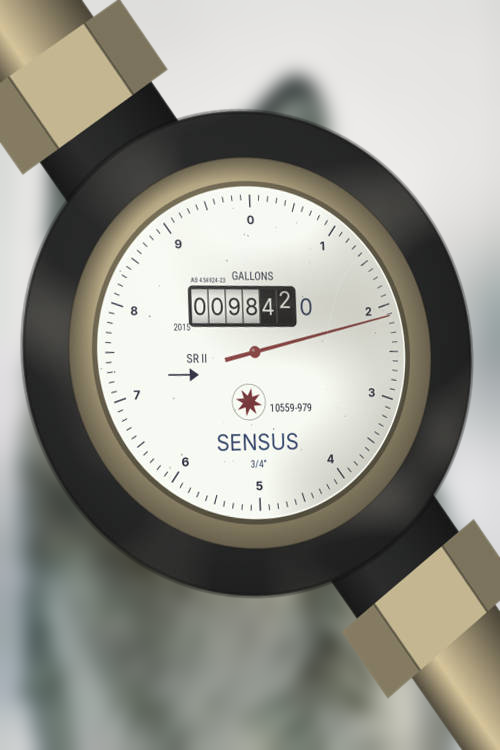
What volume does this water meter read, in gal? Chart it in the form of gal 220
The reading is gal 98422.1
